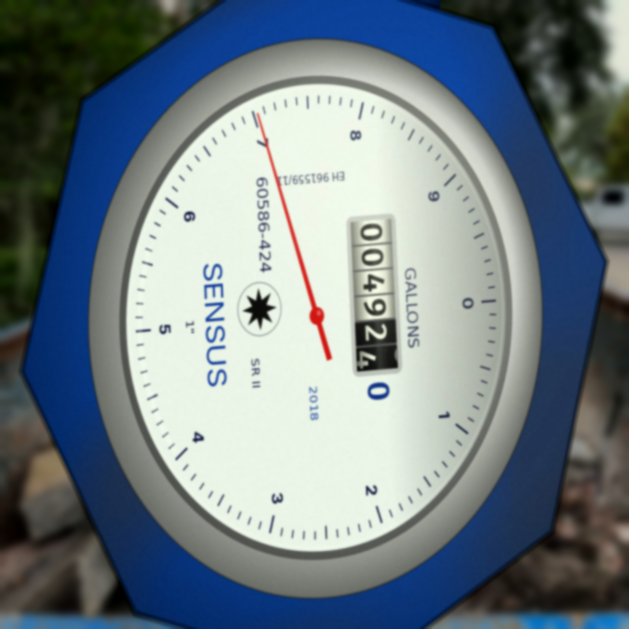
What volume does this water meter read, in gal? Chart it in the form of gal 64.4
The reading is gal 49237.0
